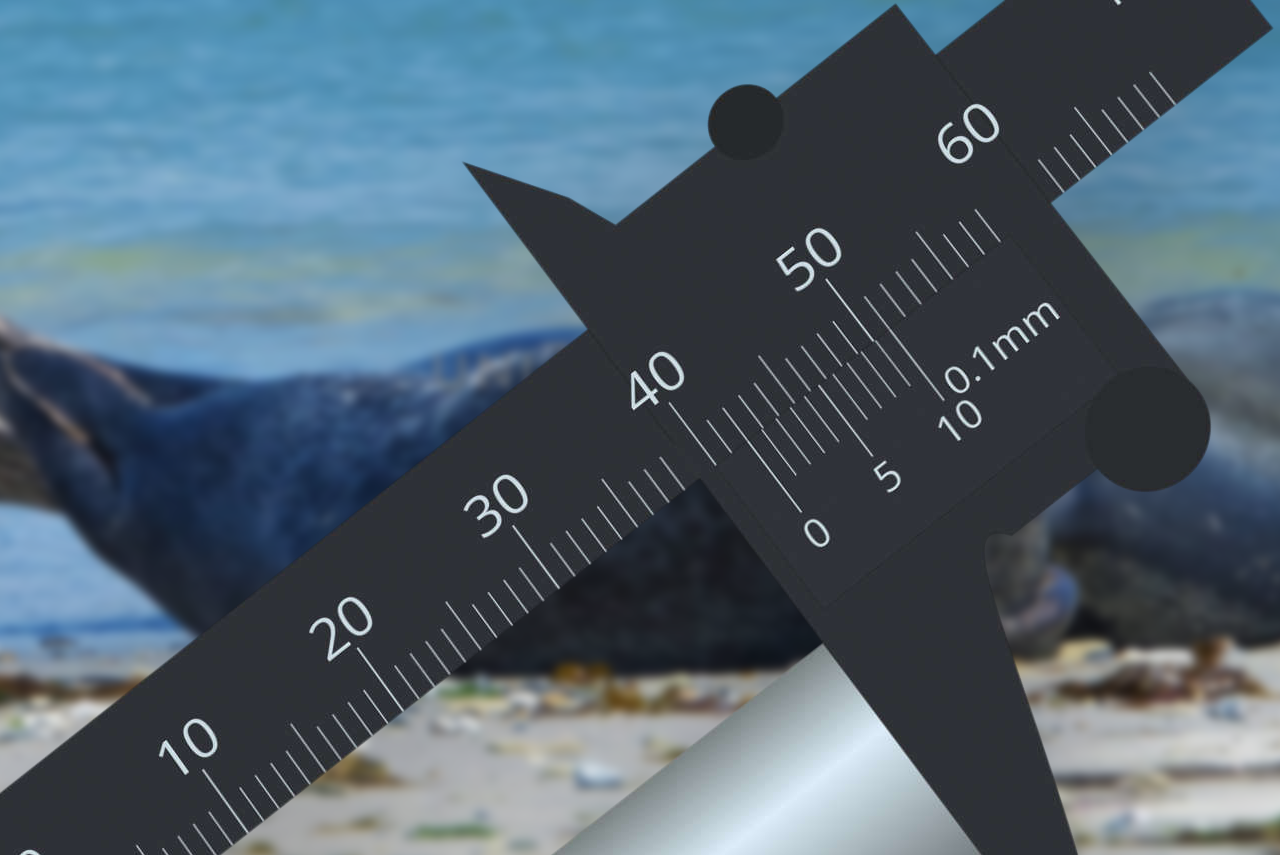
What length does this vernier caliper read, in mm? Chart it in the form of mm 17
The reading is mm 42.0
